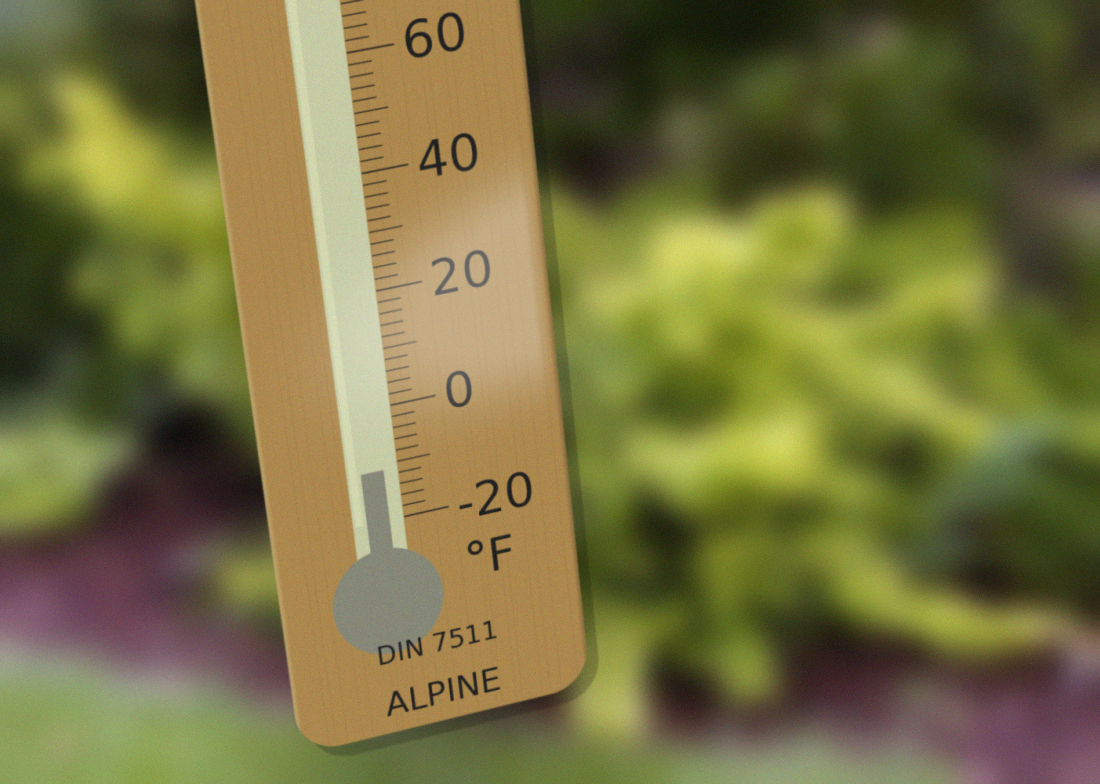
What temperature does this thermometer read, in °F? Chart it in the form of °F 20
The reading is °F -11
